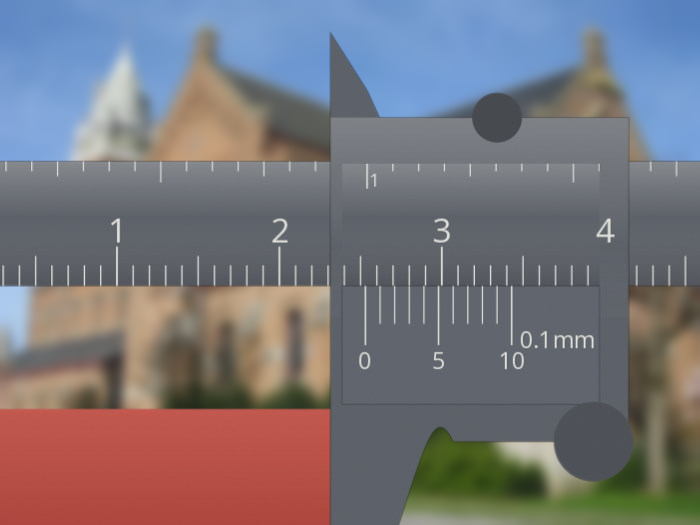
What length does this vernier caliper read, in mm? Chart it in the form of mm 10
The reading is mm 25.3
